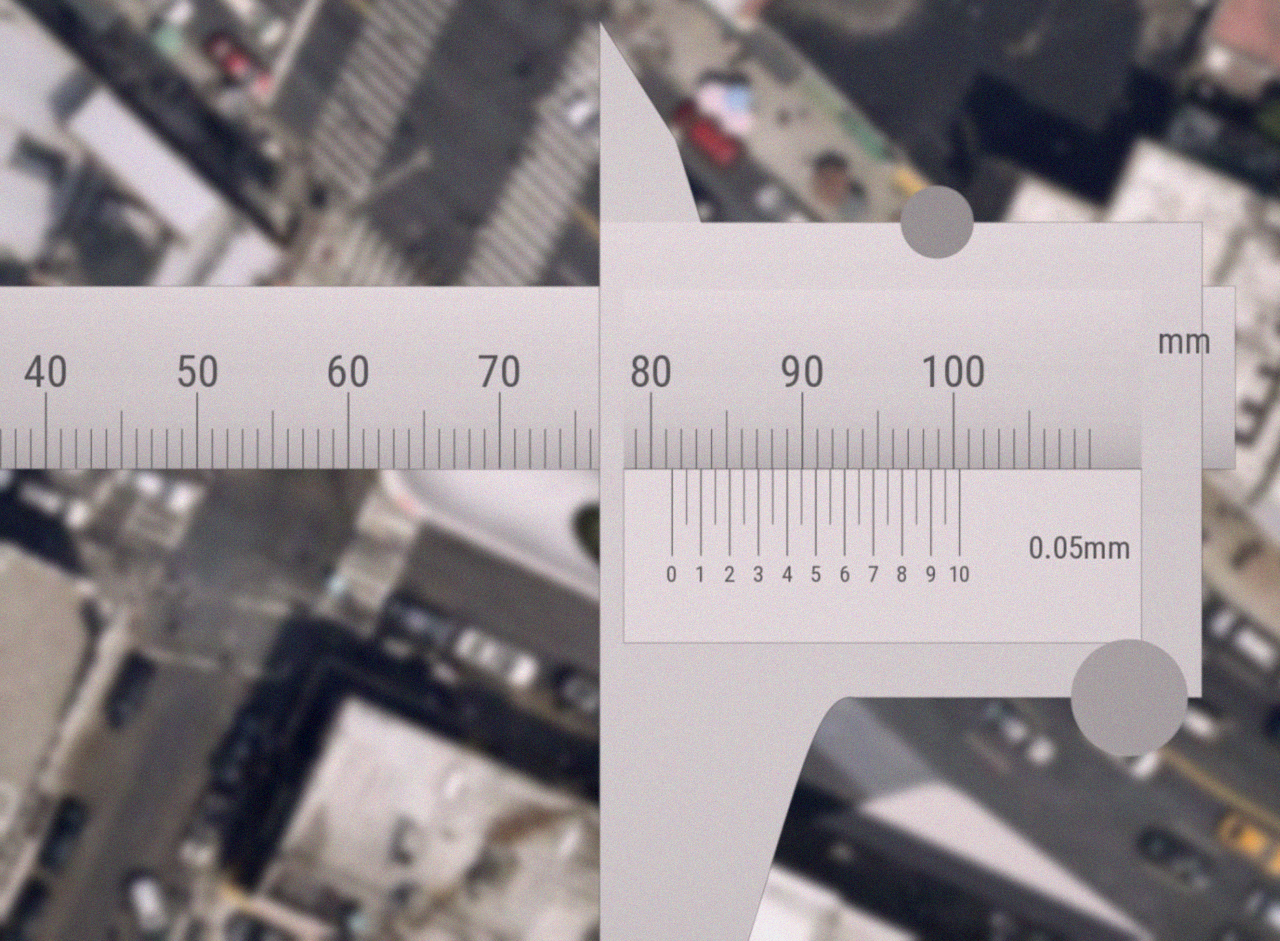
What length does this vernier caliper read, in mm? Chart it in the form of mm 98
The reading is mm 81.4
